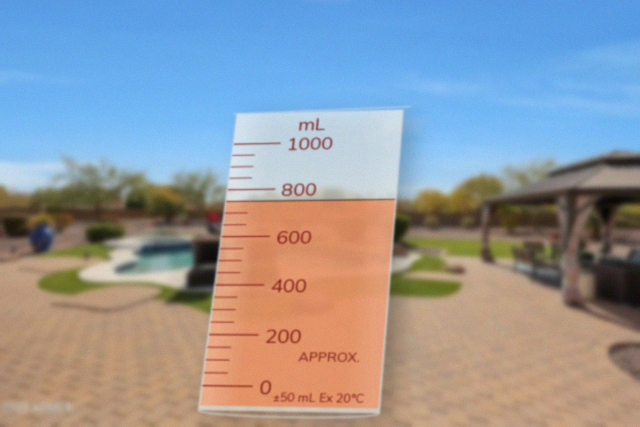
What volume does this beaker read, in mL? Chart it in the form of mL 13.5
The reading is mL 750
